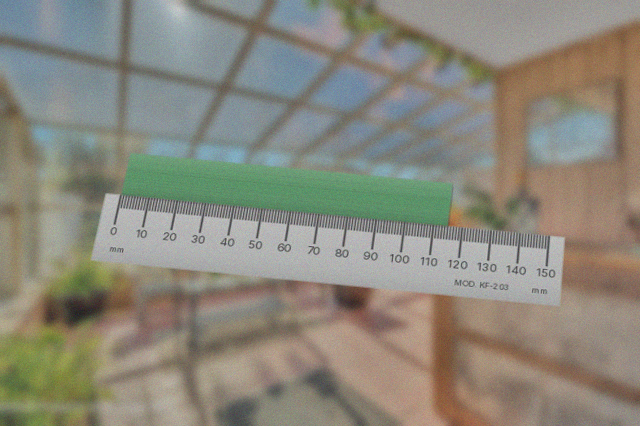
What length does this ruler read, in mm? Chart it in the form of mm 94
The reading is mm 115
